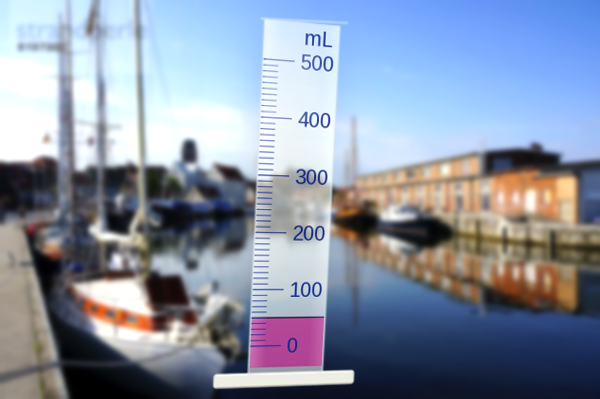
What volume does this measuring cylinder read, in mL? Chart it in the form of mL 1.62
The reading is mL 50
